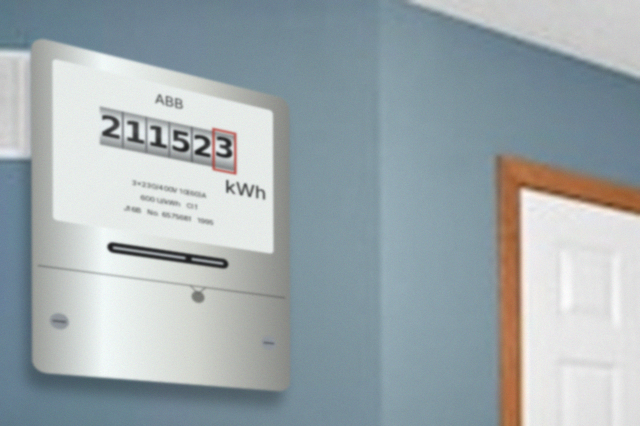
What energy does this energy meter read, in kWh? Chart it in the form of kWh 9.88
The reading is kWh 21152.3
